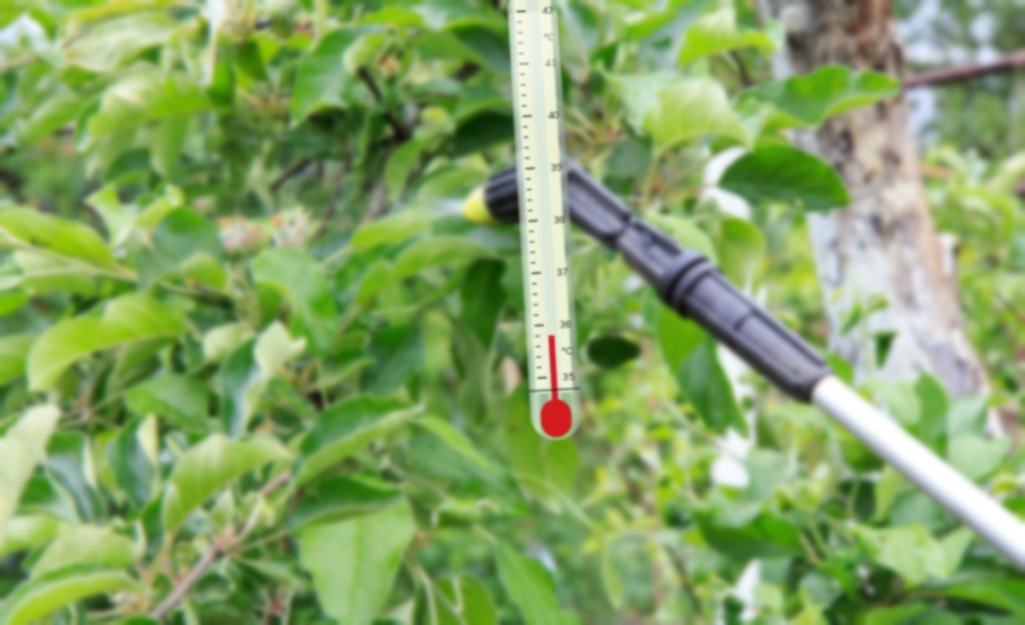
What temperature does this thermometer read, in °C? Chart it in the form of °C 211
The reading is °C 35.8
